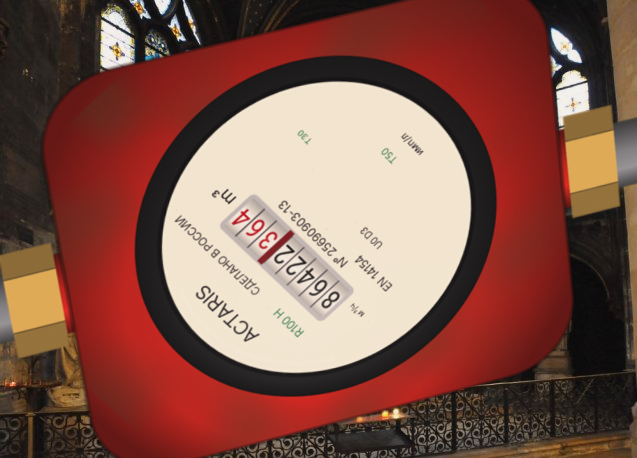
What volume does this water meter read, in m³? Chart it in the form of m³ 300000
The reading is m³ 86422.364
